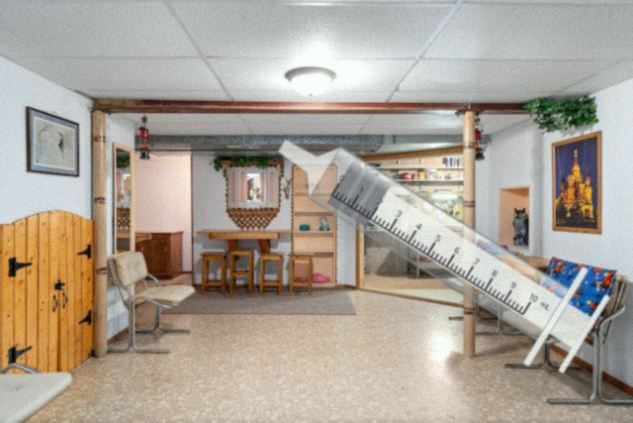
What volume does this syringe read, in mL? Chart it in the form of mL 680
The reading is mL 0
